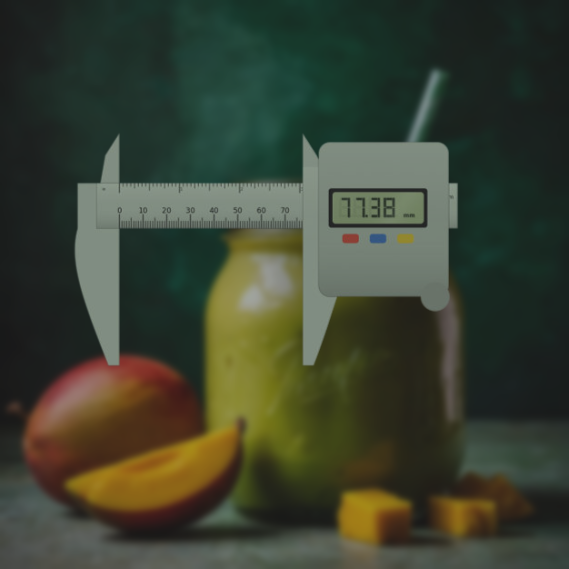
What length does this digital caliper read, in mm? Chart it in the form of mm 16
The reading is mm 77.38
